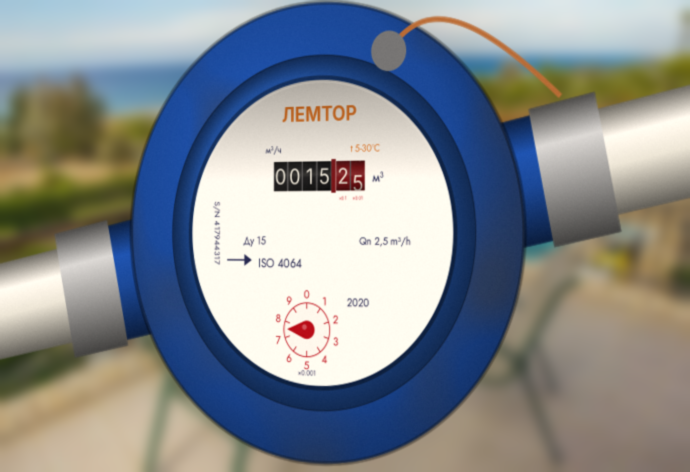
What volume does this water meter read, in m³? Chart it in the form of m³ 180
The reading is m³ 15.247
